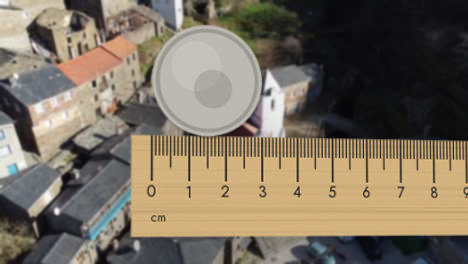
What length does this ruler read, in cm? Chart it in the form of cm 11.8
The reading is cm 3
